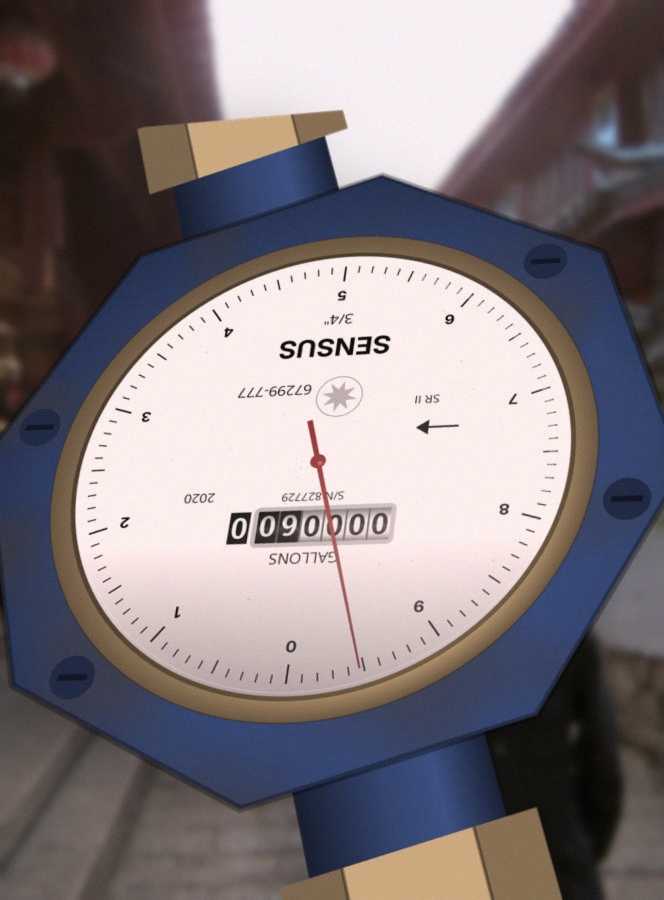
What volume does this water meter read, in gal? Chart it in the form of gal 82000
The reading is gal 599.5
